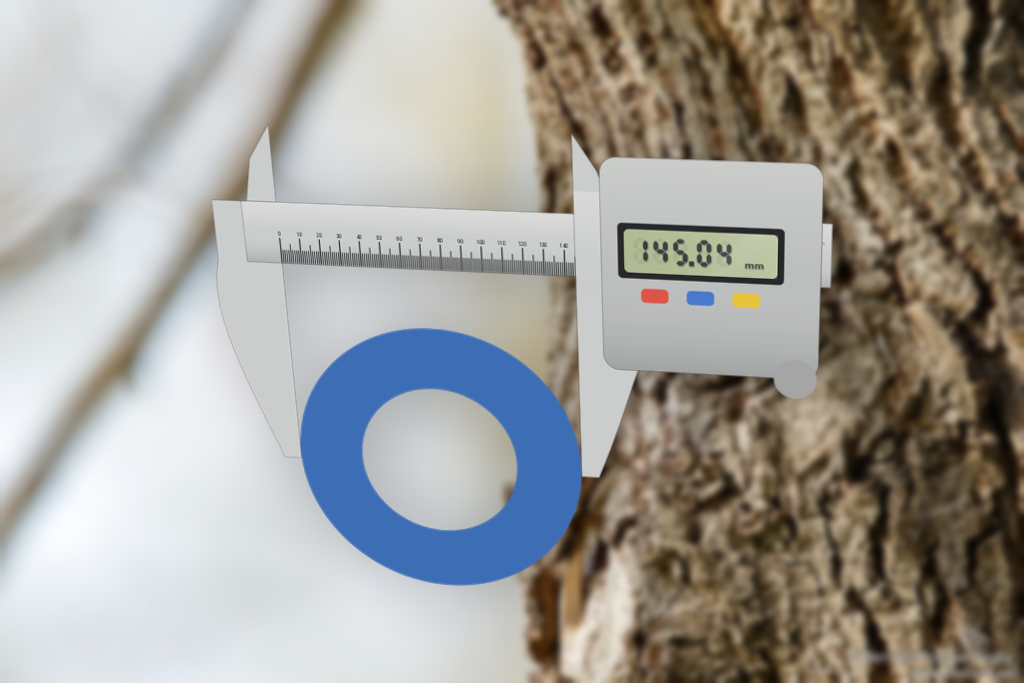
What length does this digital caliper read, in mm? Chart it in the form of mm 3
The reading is mm 145.04
